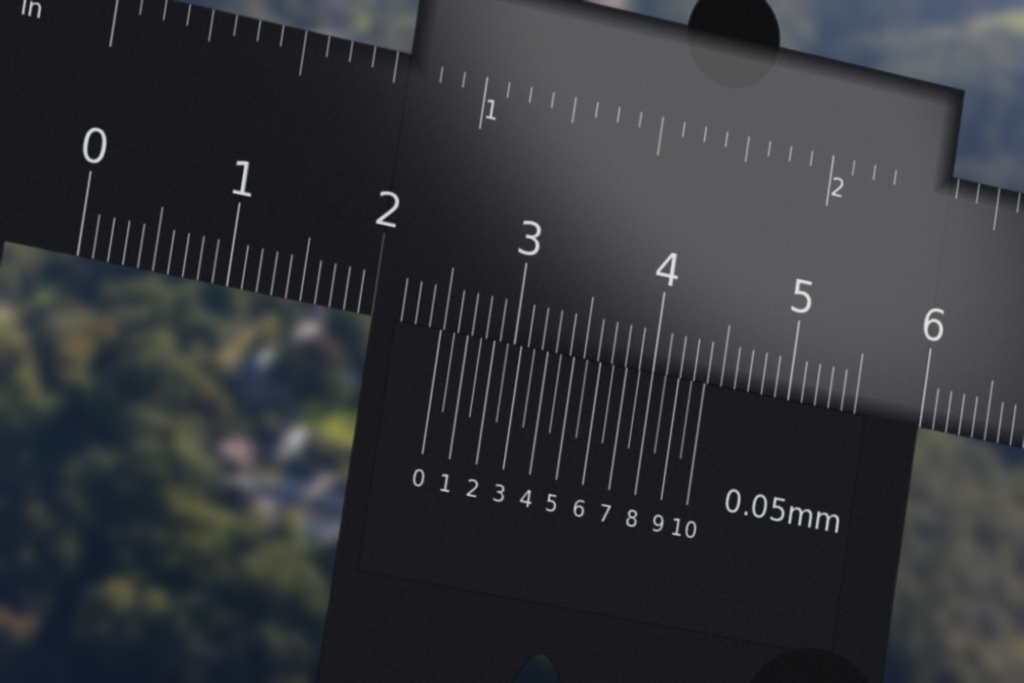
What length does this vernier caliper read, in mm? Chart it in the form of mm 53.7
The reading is mm 24.8
